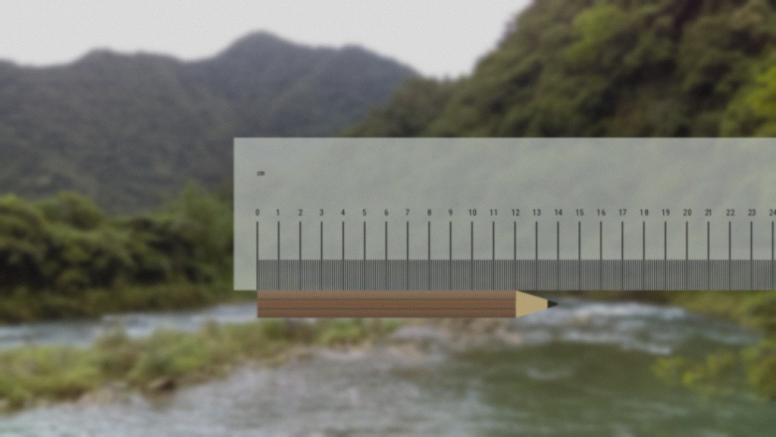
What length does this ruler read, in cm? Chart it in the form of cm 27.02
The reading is cm 14
